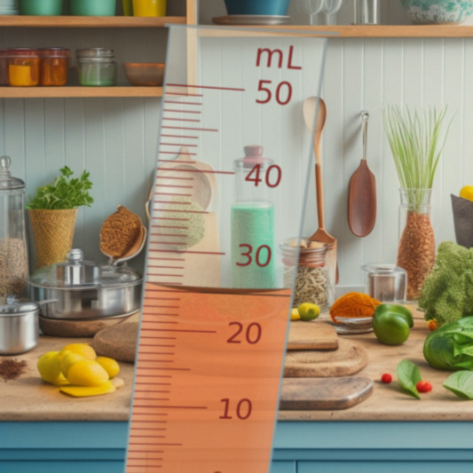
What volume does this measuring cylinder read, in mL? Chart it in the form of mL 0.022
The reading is mL 25
